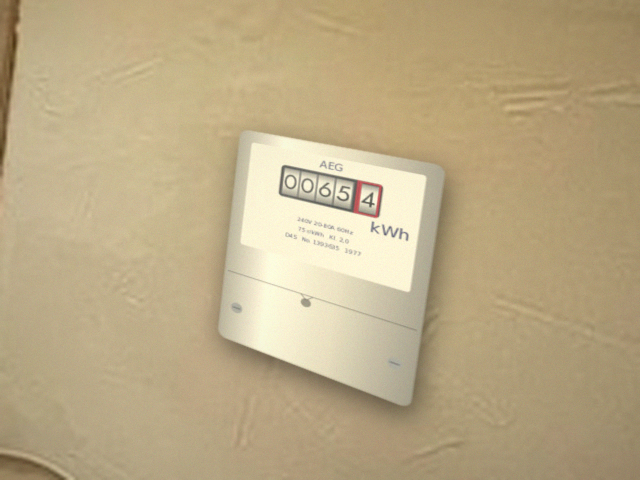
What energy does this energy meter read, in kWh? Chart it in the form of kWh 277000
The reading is kWh 65.4
